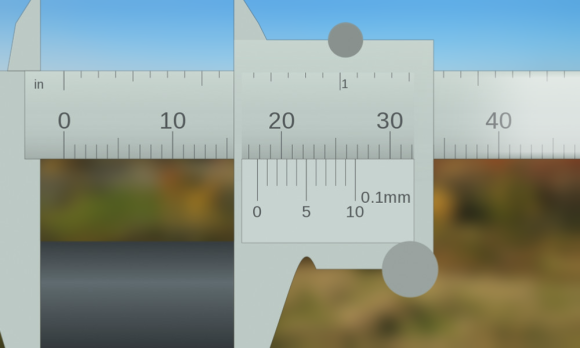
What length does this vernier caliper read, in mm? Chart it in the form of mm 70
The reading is mm 17.8
